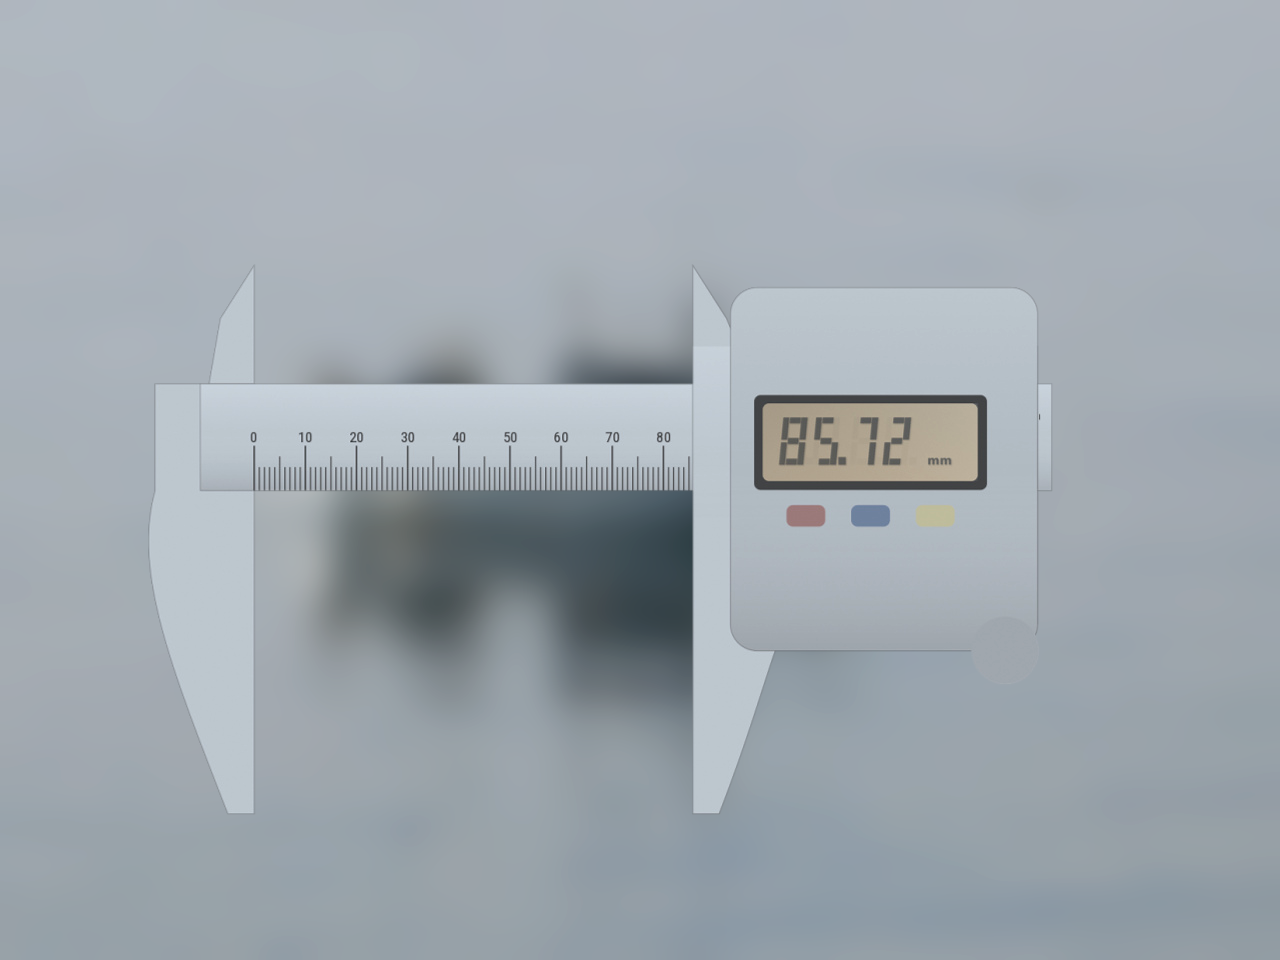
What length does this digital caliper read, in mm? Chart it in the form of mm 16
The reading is mm 85.72
